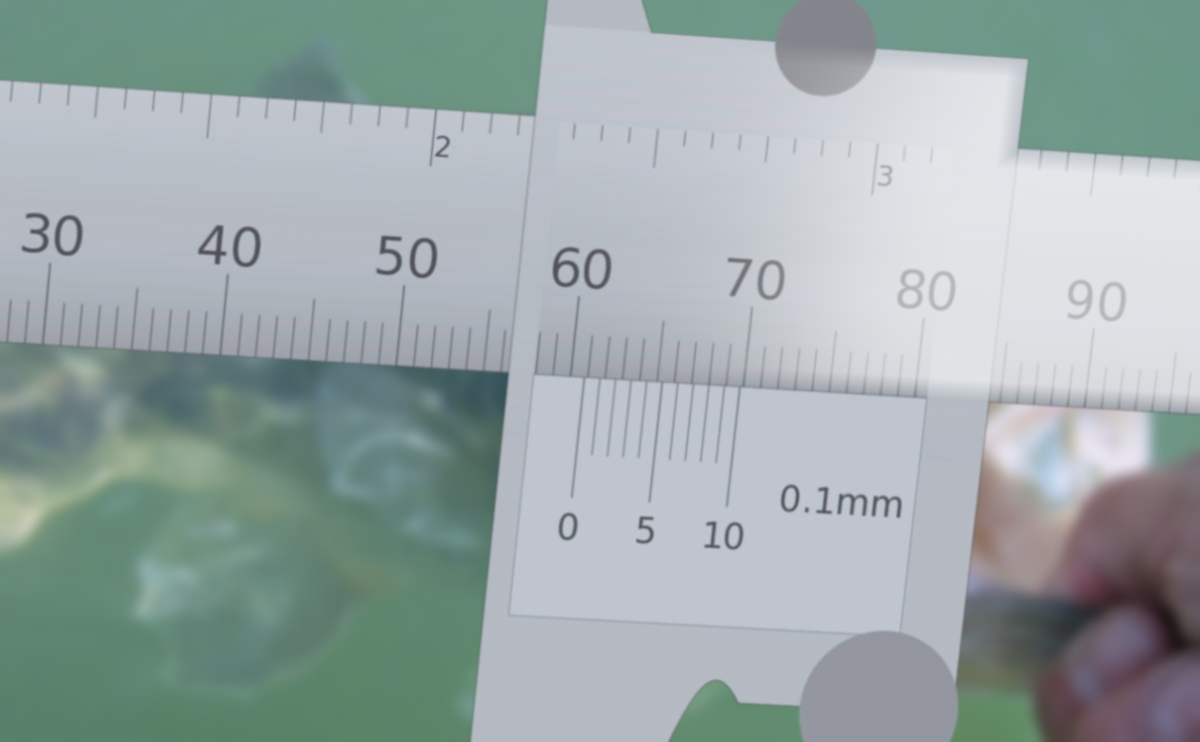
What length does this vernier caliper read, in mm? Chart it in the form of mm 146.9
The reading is mm 60.8
